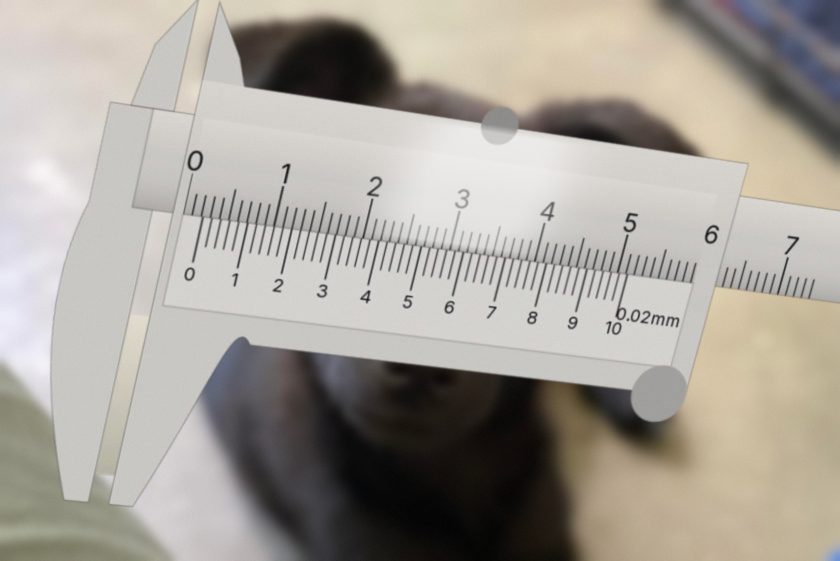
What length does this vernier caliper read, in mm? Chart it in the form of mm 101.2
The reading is mm 2.2
